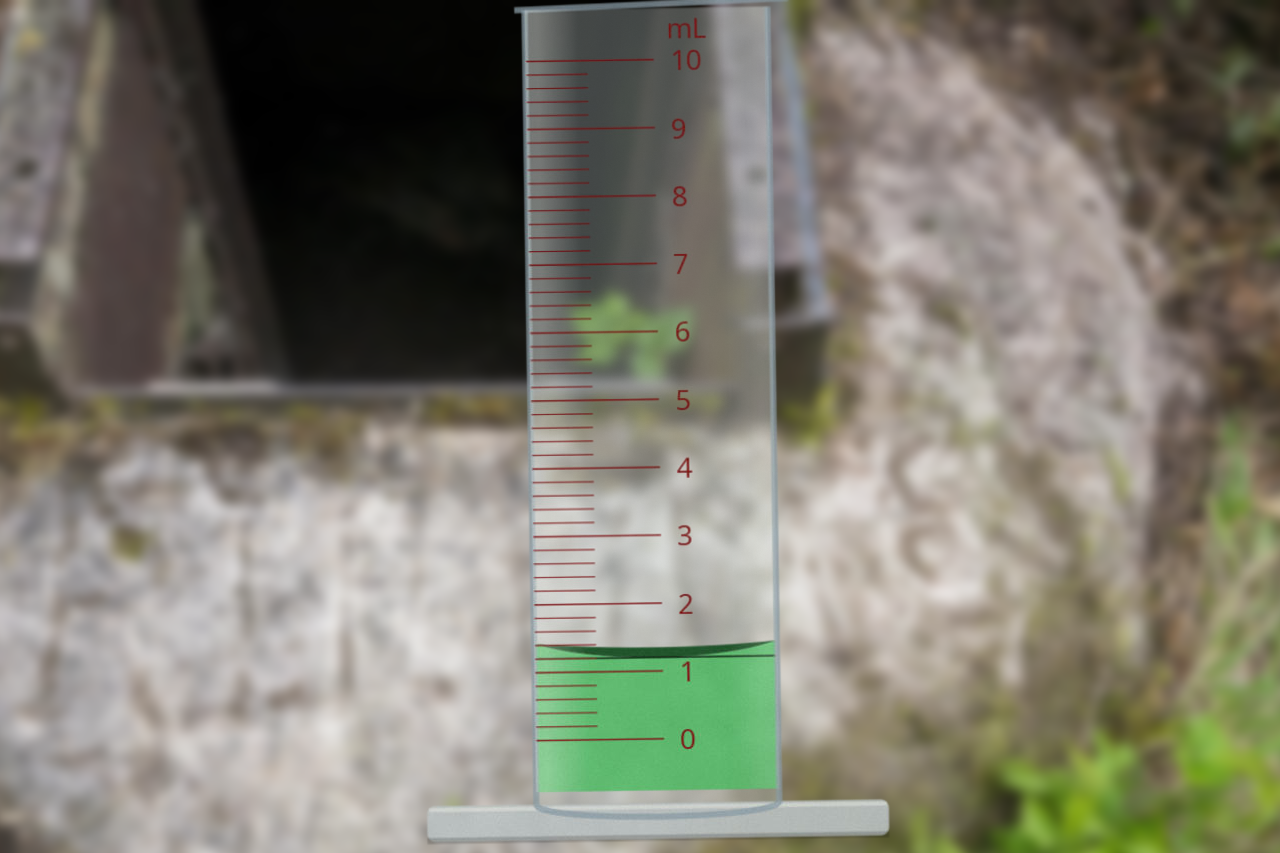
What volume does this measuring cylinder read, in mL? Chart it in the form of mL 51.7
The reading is mL 1.2
